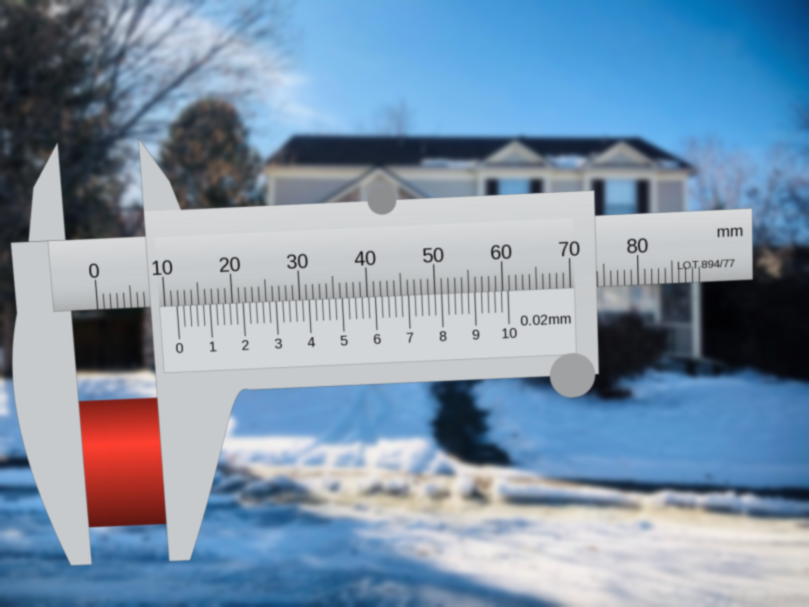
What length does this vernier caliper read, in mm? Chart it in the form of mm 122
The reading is mm 11.8
